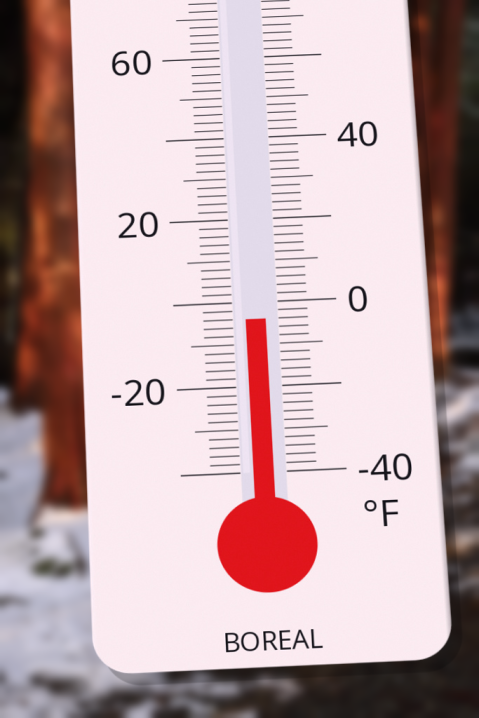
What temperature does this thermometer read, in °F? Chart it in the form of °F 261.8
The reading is °F -4
